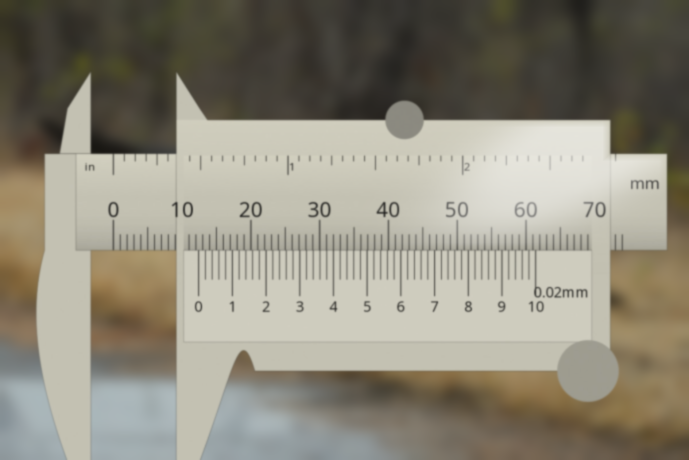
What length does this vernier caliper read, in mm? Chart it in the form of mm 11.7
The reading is mm 12.4
